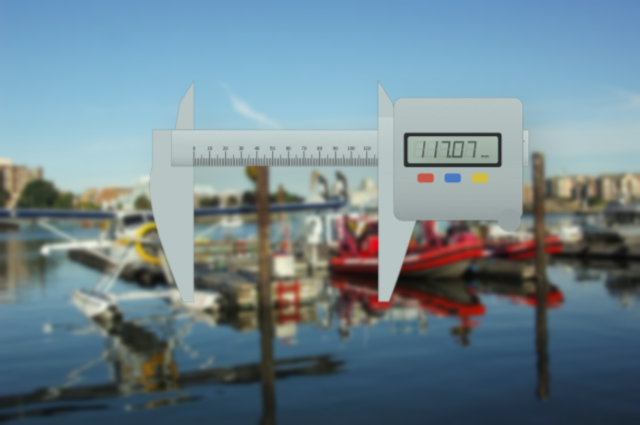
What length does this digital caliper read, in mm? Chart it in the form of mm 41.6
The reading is mm 117.07
